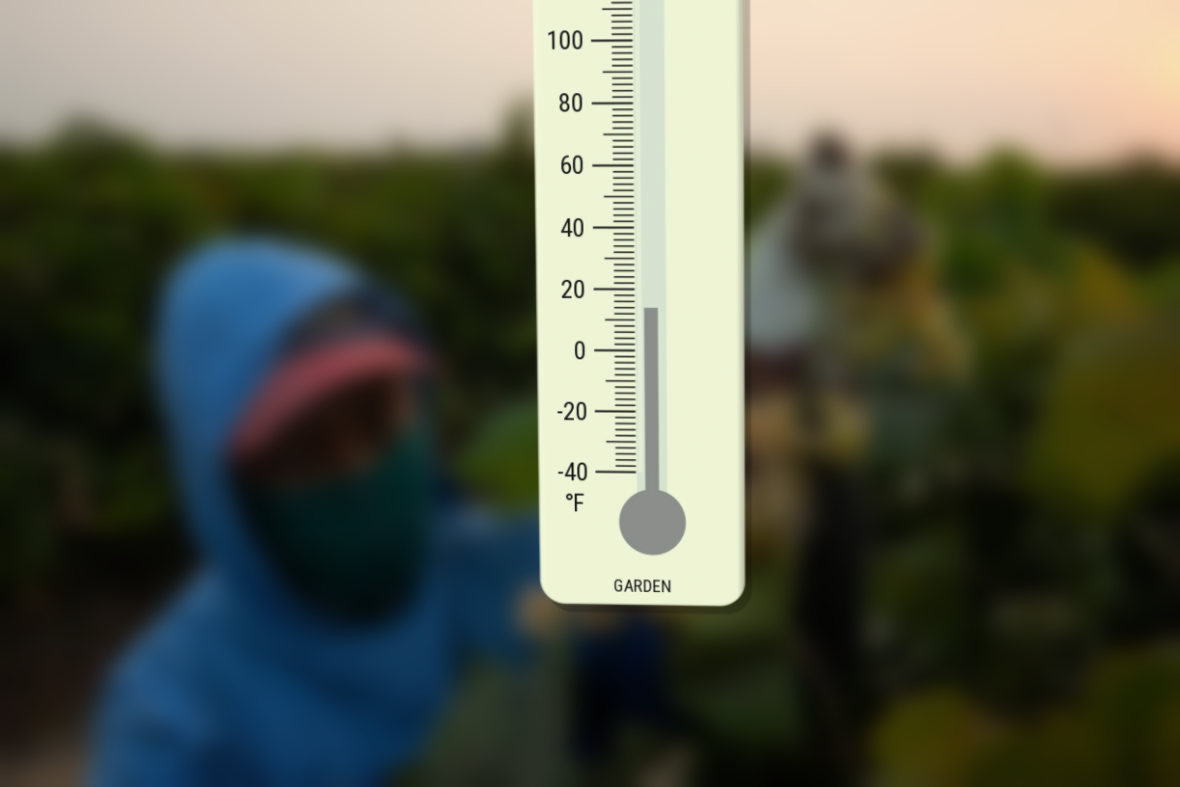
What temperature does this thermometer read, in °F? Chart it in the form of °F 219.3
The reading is °F 14
